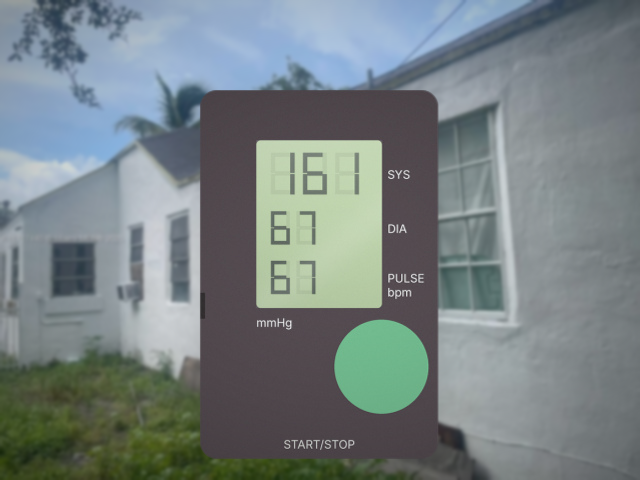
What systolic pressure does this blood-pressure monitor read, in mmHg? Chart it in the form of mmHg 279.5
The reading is mmHg 161
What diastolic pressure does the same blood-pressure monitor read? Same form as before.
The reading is mmHg 67
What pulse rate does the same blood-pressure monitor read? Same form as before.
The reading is bpm 67
